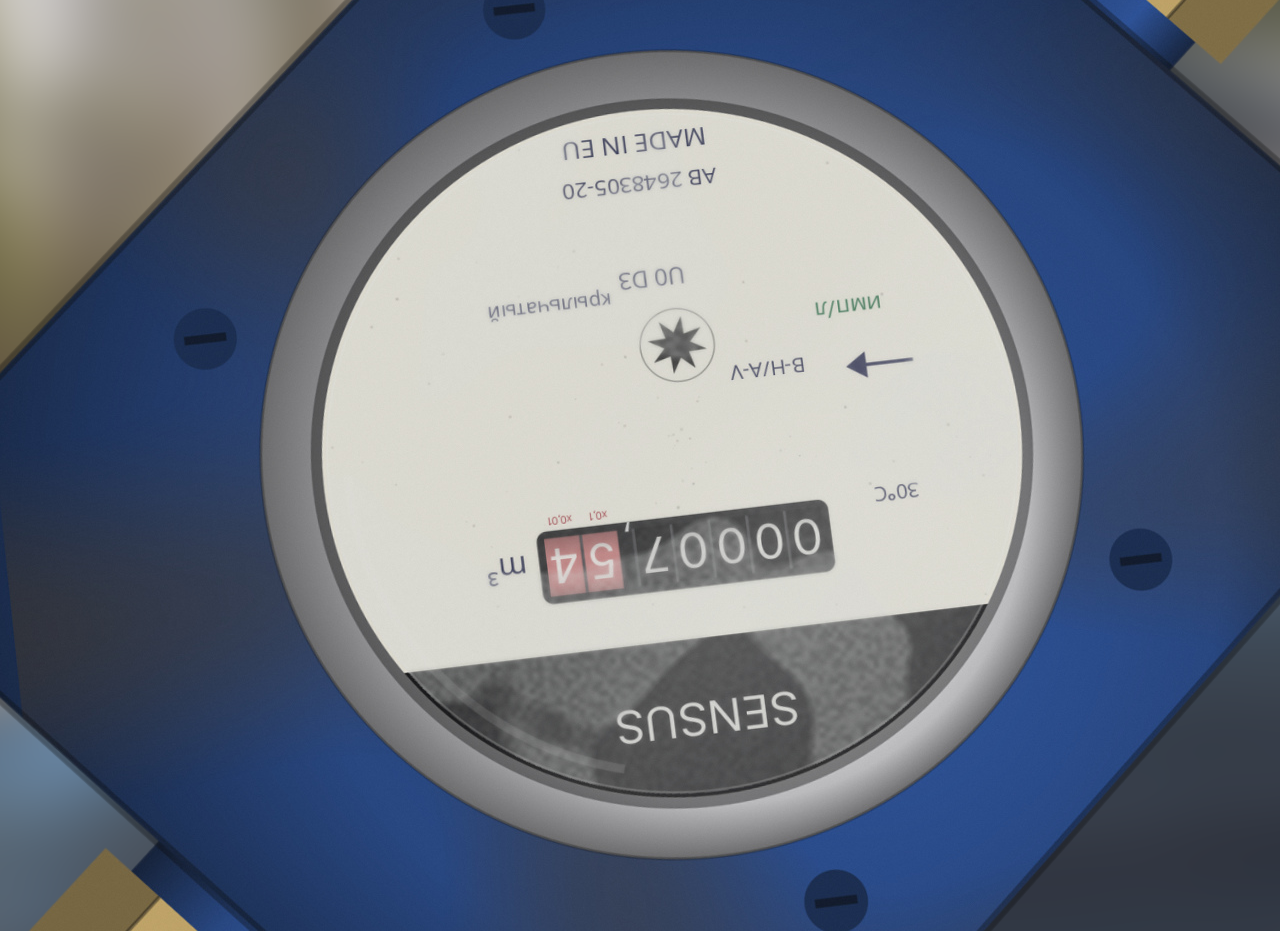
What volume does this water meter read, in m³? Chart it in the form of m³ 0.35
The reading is m³ 7.54
